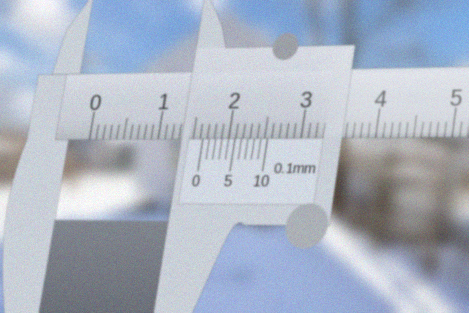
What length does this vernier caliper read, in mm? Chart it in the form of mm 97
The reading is mm 16.4
